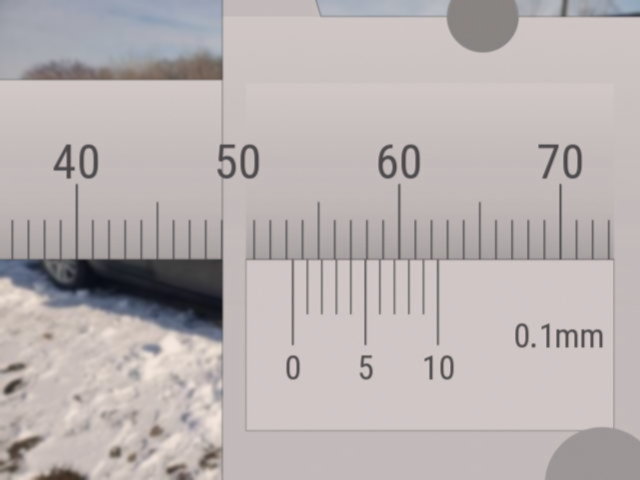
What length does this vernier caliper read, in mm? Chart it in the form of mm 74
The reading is mm 53.4
